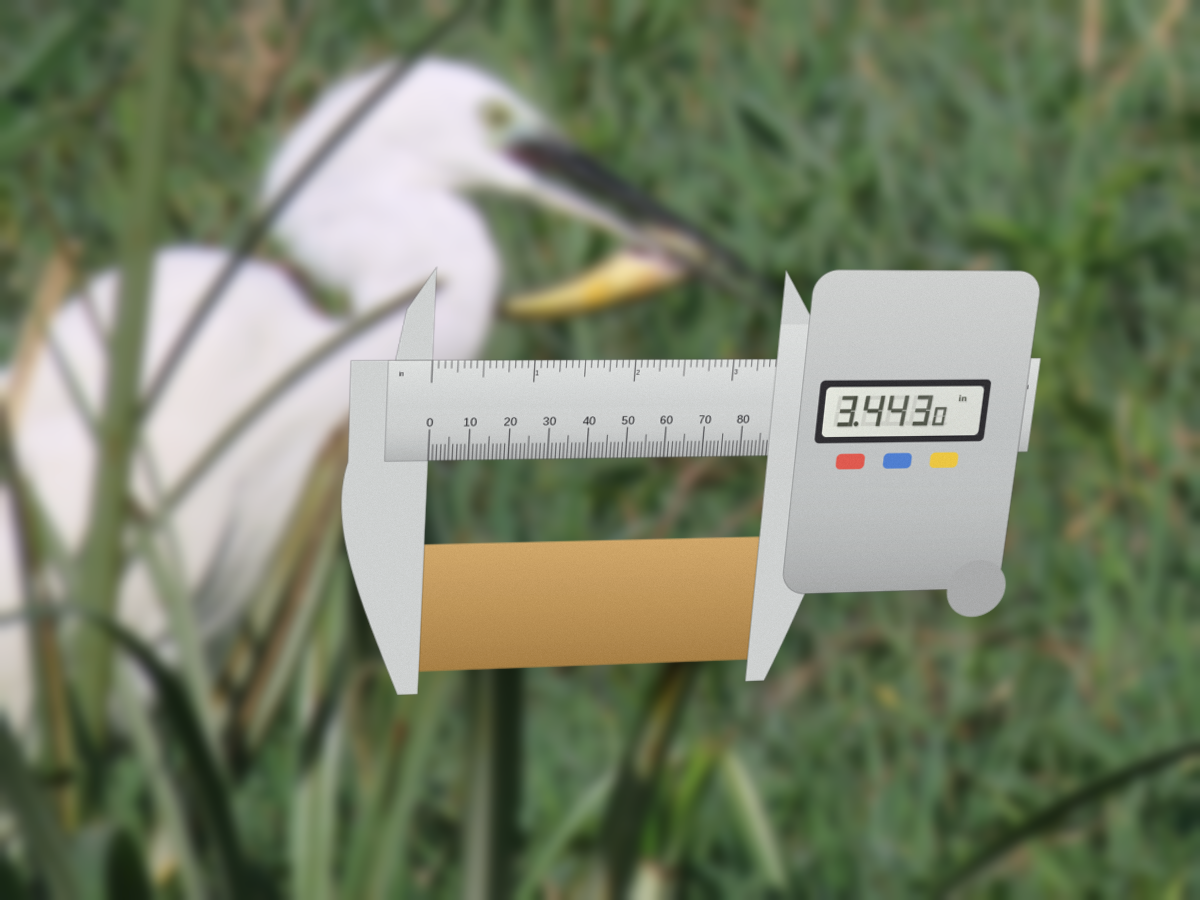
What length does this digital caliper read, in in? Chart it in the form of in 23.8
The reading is in 3.4430
